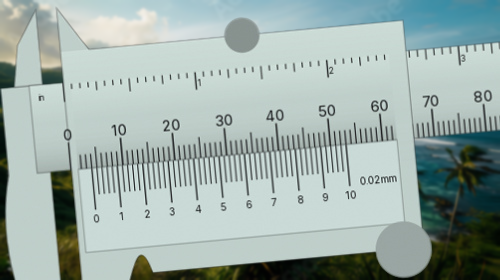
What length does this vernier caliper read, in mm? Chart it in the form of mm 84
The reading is mm 4.0
